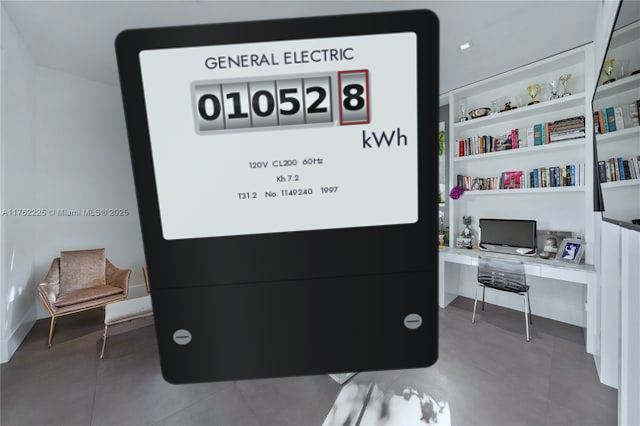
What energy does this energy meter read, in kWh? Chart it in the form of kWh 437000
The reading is kWh 1052.8
